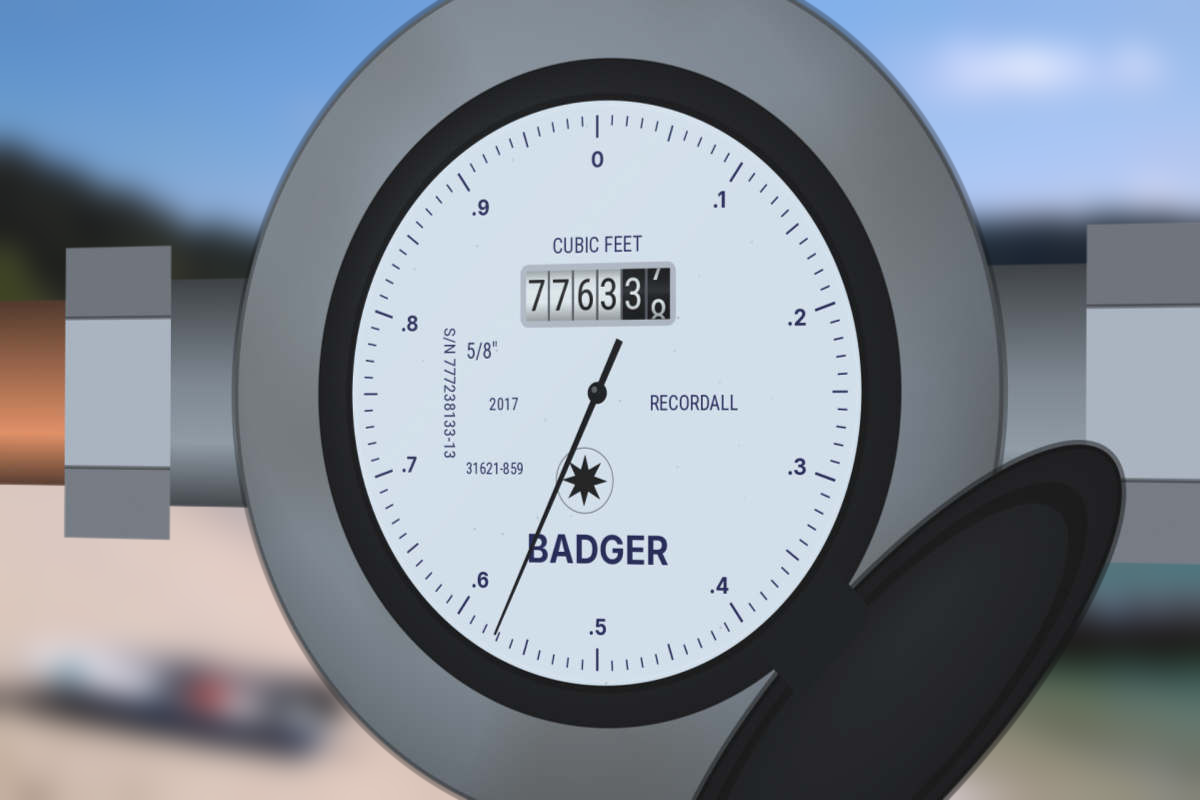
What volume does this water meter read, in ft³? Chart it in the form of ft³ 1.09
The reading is ft³ 776337.57
